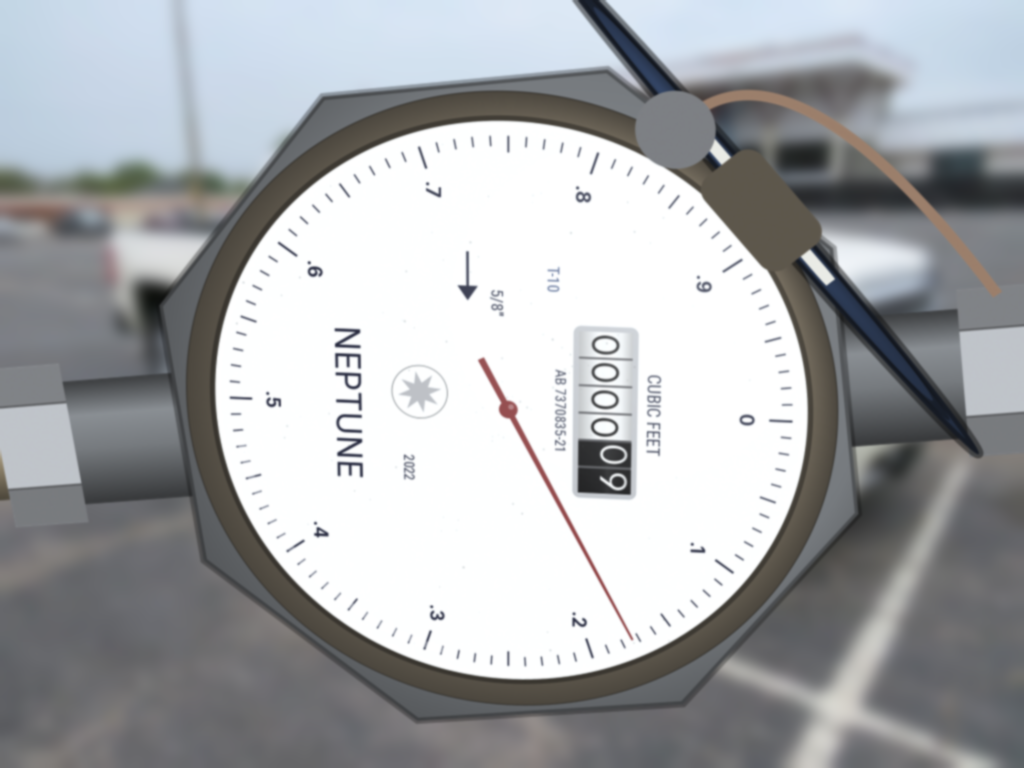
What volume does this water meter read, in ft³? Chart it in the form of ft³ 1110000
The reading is ft³ 9.17
